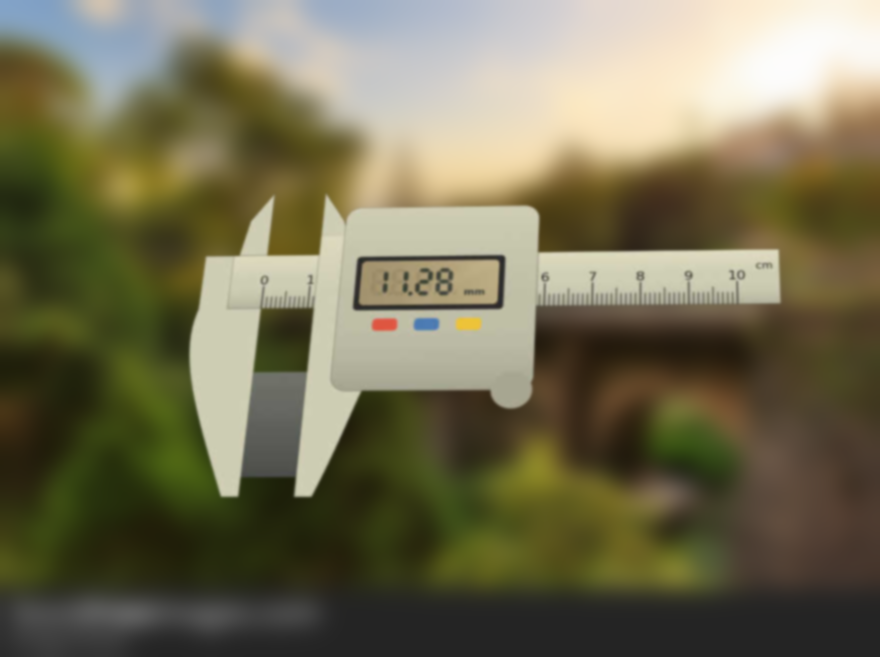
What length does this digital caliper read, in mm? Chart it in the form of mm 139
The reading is mm 11.28
